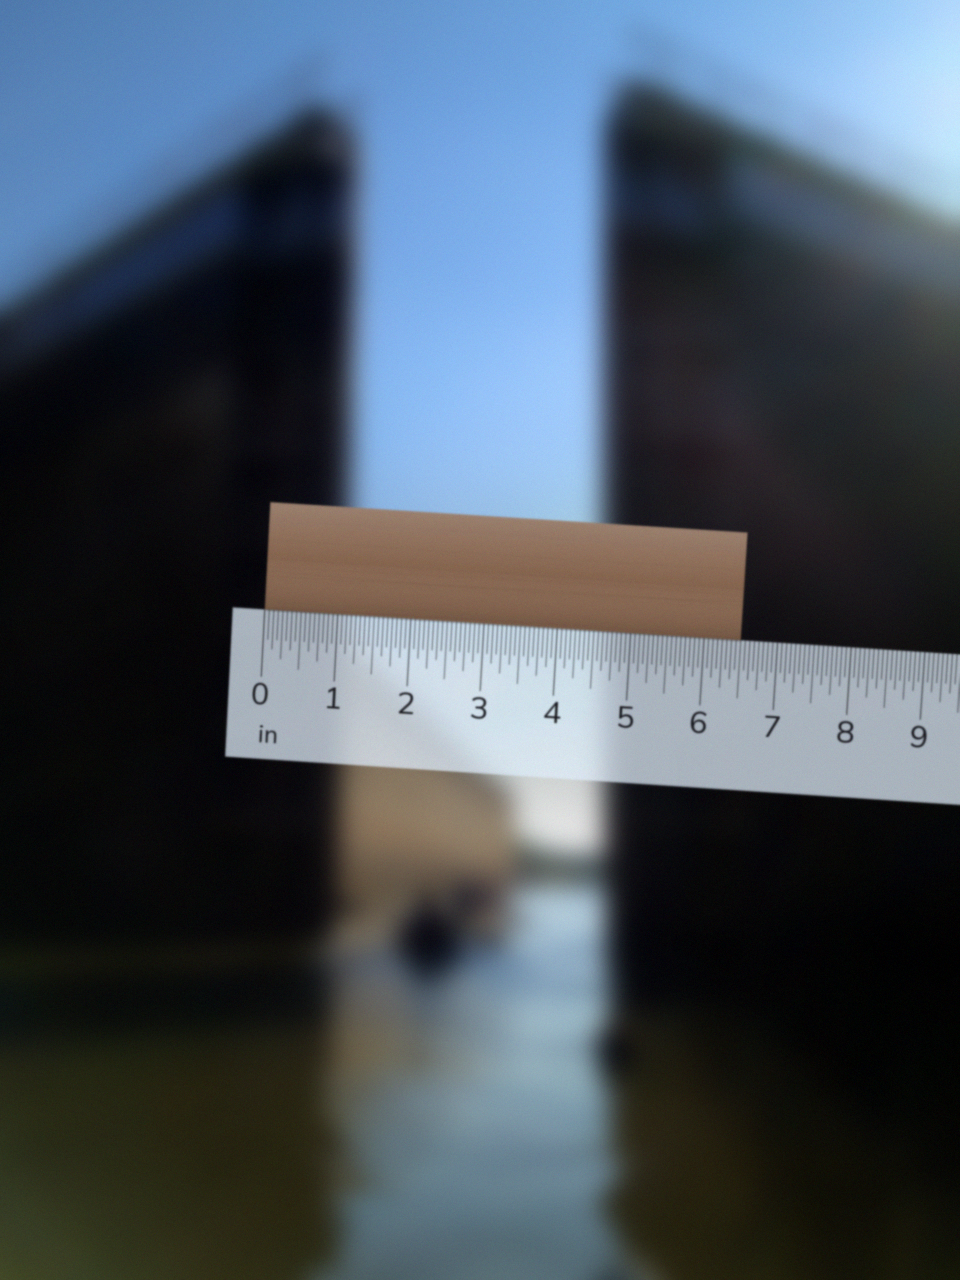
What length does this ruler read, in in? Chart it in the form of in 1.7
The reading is in 6.5
